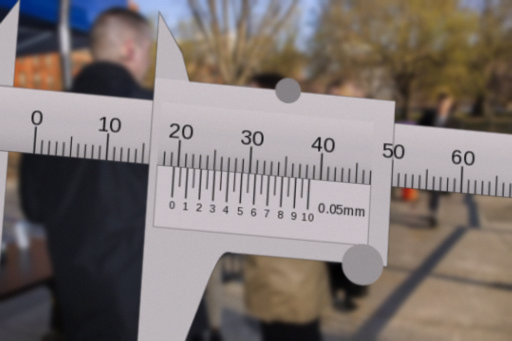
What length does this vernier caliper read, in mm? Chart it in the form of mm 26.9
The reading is mm 19.4
